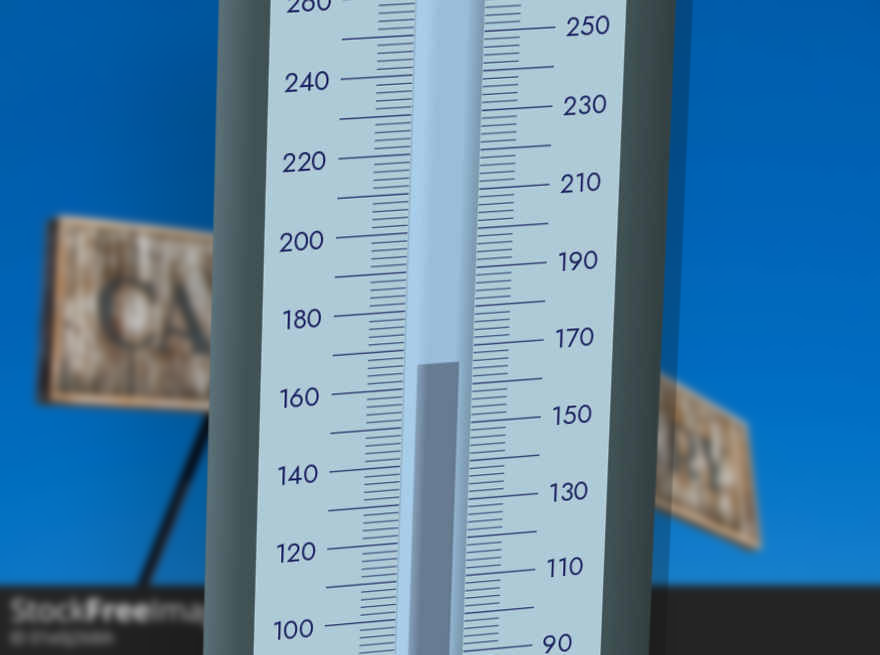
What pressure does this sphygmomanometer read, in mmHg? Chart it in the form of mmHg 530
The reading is mmHg 166
